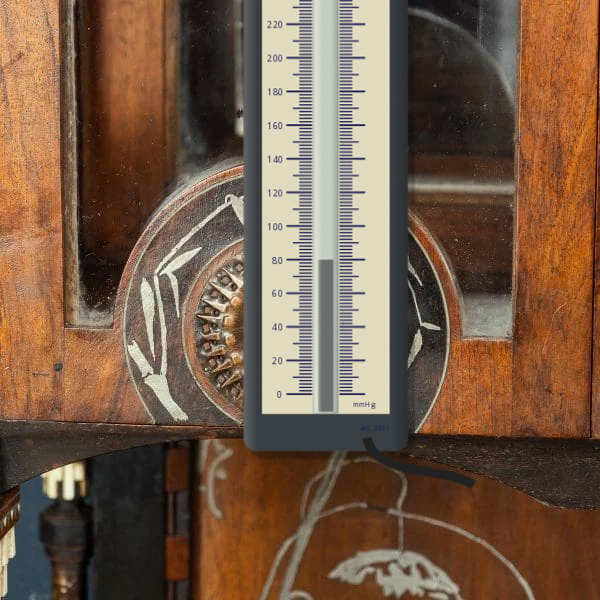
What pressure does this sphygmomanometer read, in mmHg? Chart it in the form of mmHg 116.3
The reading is mmHg 80
